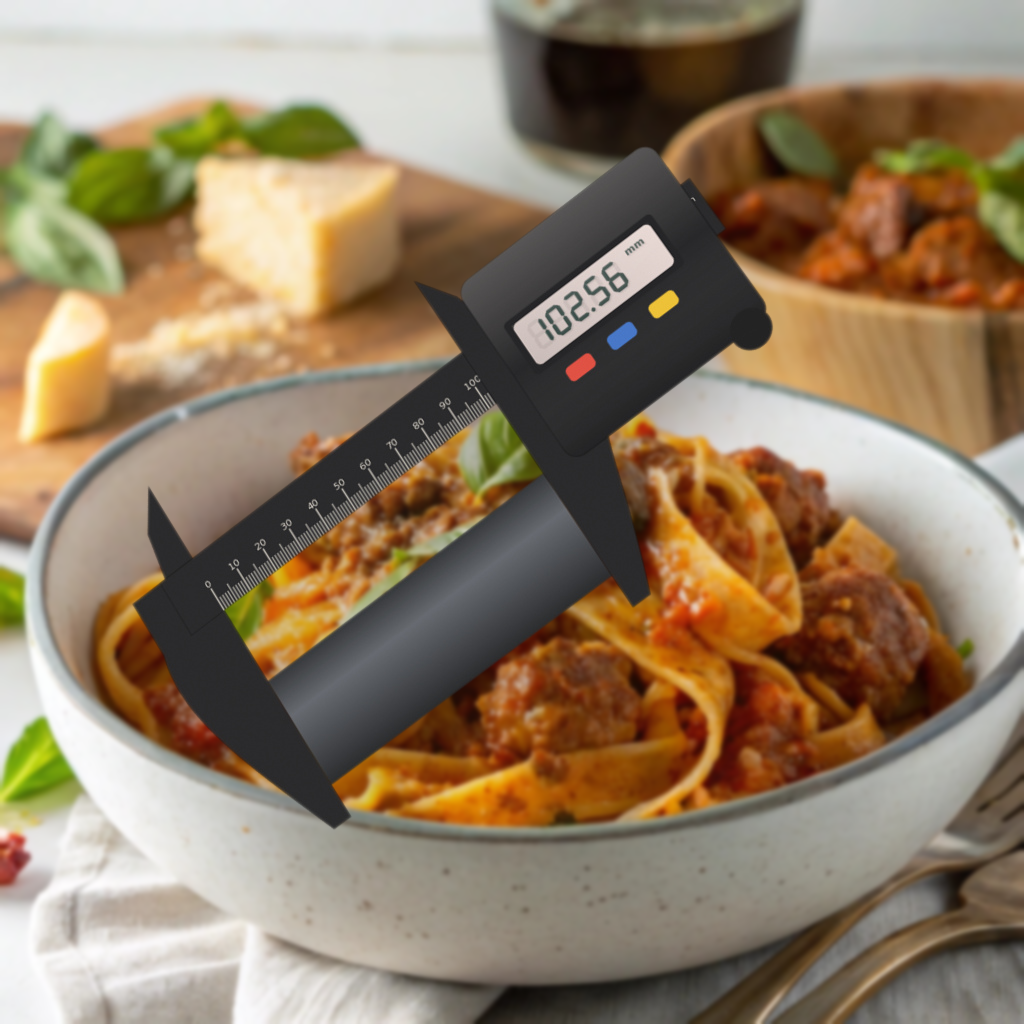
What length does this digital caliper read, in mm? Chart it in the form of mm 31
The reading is mm 102.56
